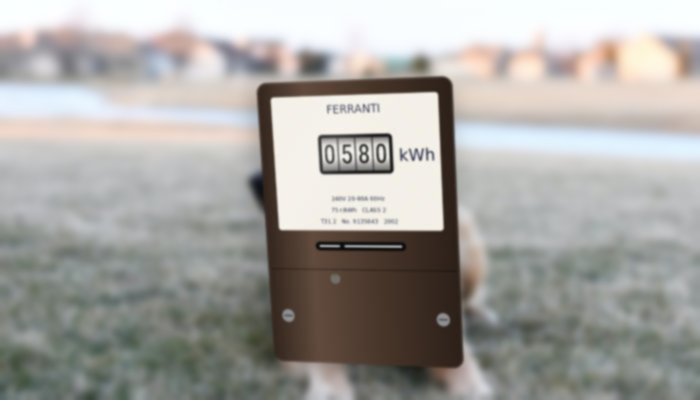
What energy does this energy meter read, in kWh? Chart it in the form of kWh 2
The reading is kWh 580
